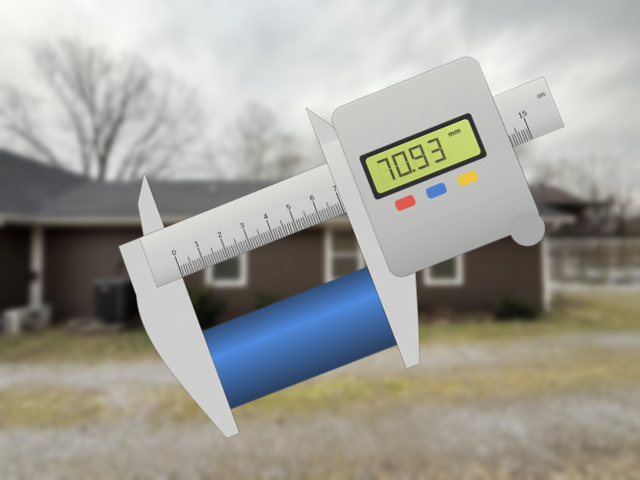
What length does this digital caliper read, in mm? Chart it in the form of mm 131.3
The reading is mm 70.93
